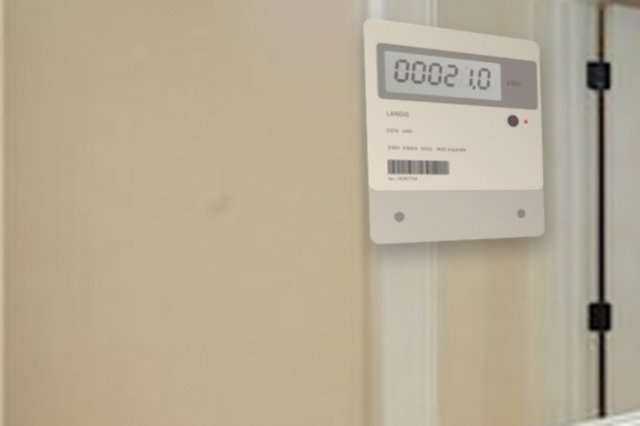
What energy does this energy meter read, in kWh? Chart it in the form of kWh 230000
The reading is kWh 21.0
